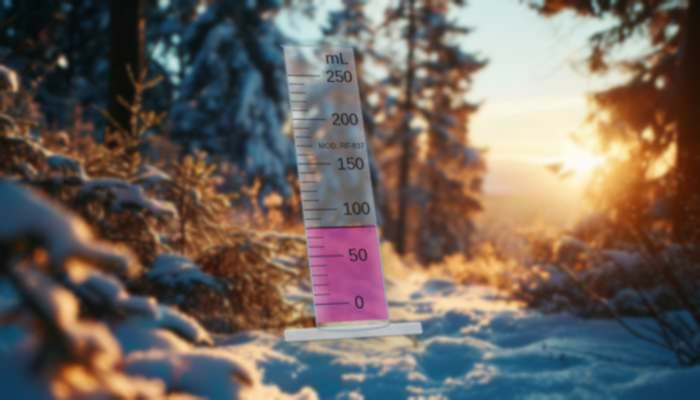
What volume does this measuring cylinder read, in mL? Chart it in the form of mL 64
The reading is mL 80
